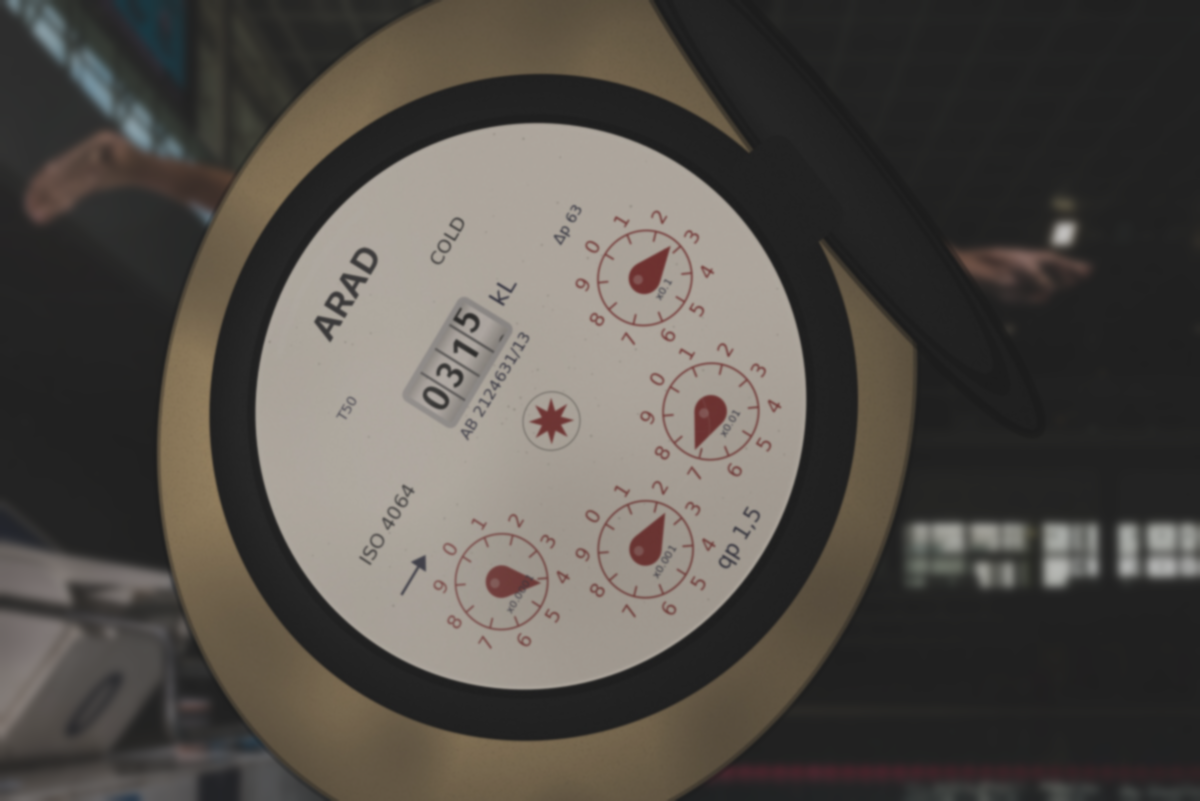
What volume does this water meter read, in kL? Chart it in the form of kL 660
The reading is kL 315.2724
